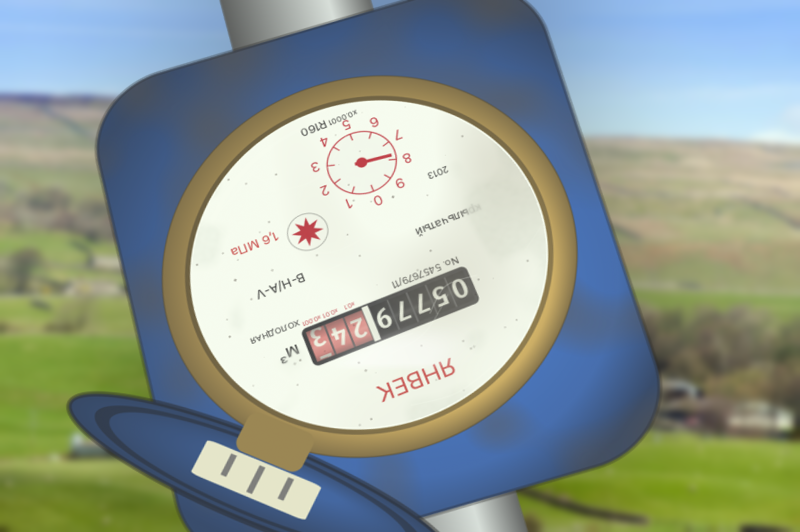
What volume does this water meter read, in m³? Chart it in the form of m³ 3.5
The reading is m³ 5779.2427
